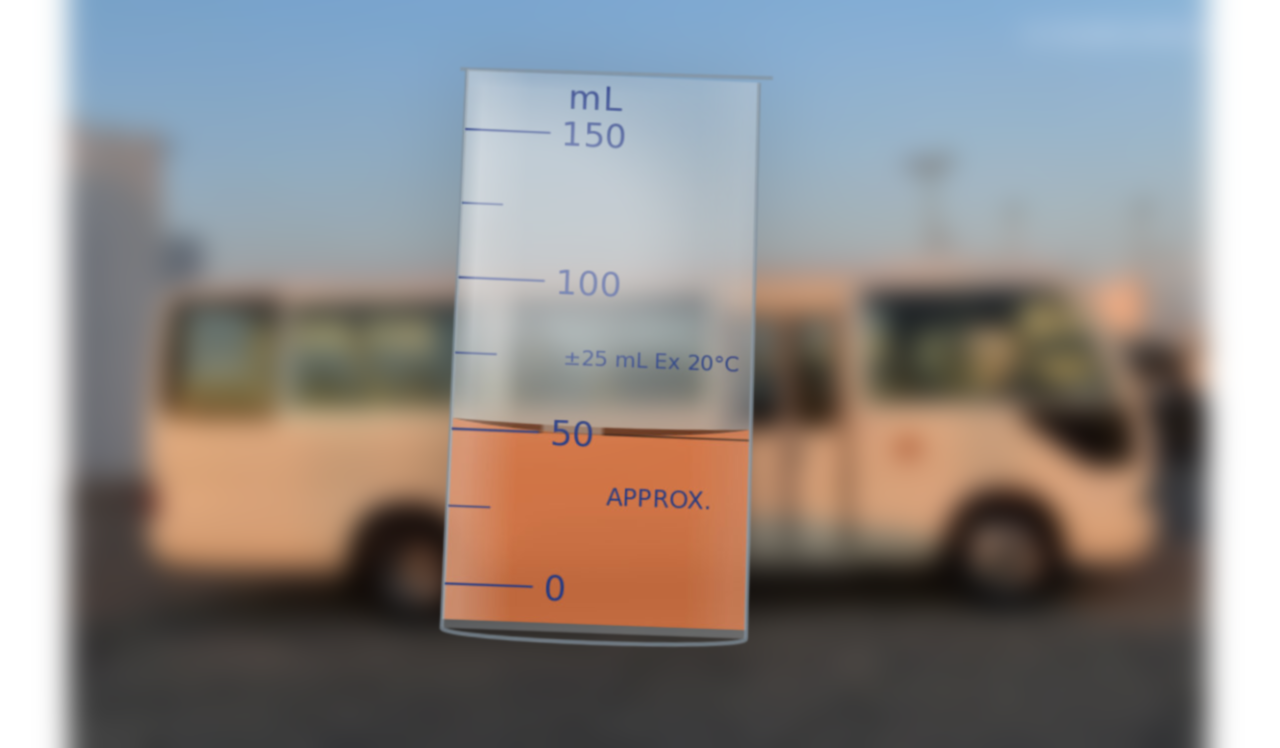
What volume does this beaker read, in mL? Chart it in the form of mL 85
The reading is mL 50
